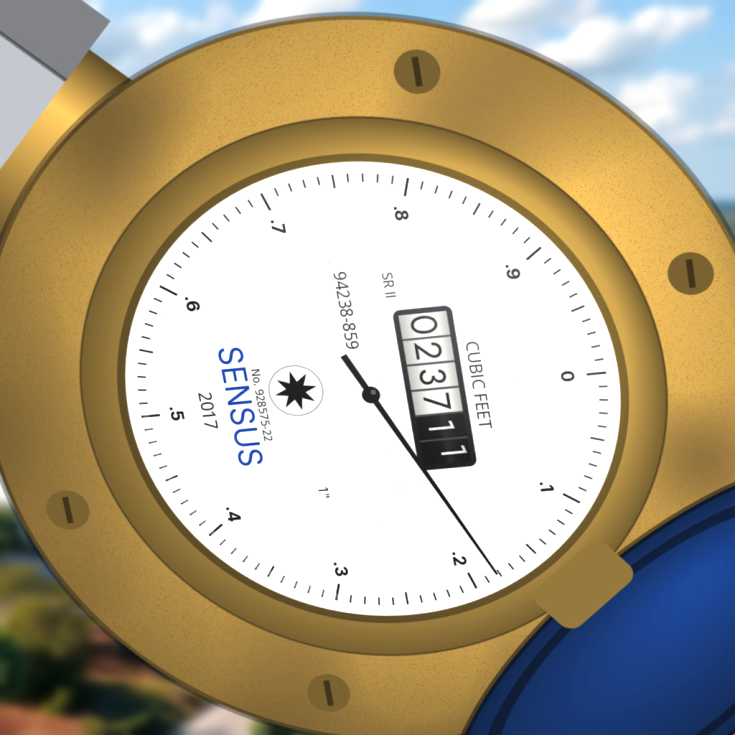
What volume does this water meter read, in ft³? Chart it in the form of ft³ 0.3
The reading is ft³ 23711.18
